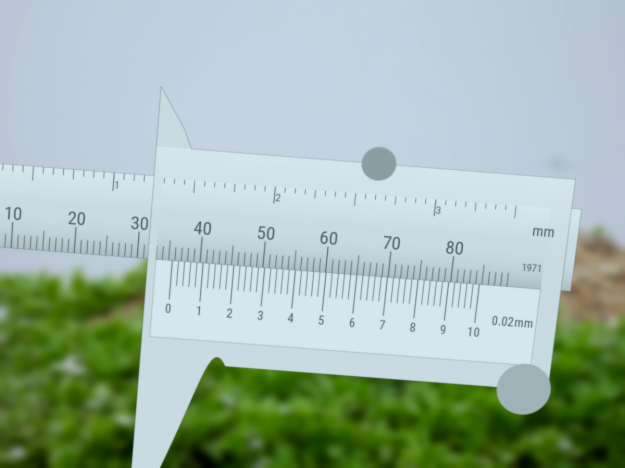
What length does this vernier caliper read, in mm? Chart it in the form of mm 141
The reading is mm 35.6
